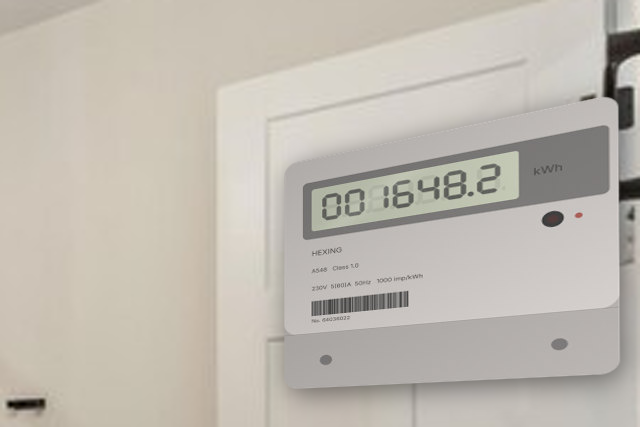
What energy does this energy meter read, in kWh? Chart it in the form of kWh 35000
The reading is kWh 1648.2
